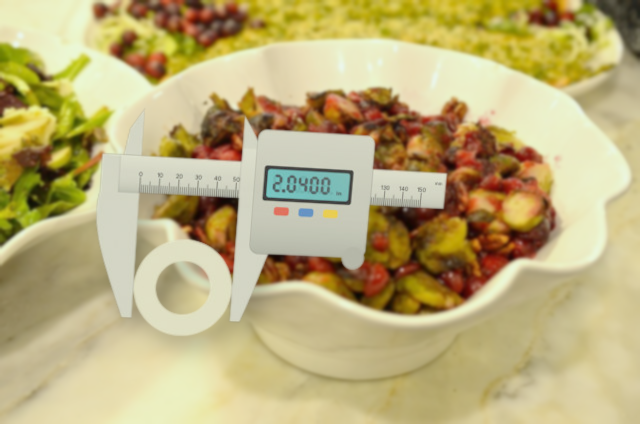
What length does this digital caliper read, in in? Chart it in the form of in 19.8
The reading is in 2.0400
